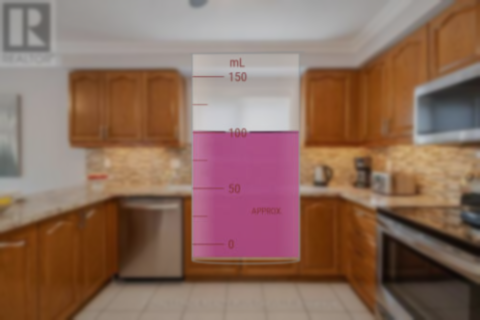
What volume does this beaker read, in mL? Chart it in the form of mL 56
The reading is mL 100
